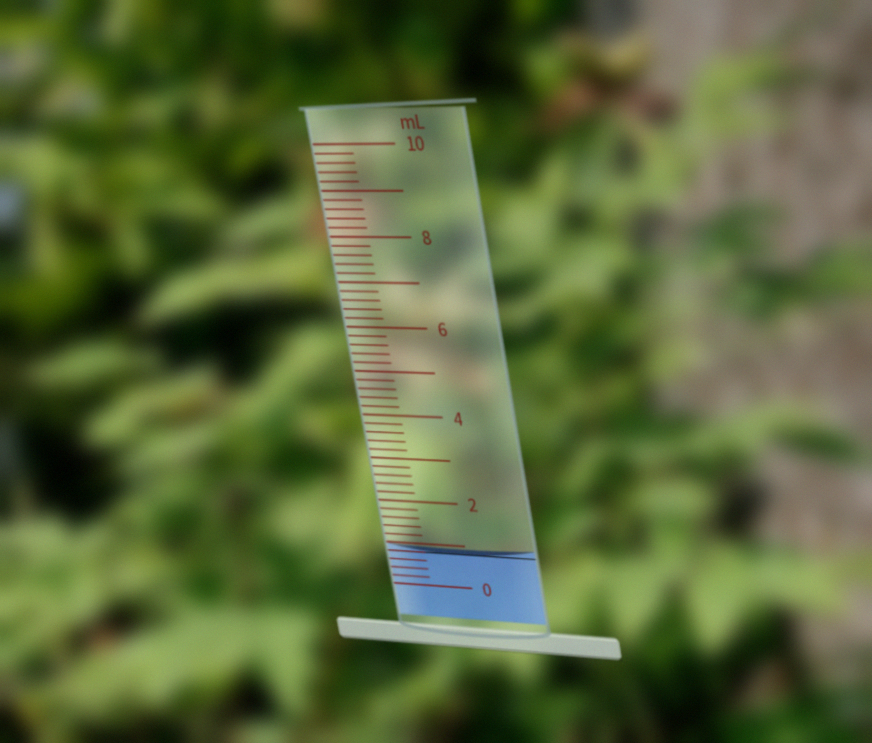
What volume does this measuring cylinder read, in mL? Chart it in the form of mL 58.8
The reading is mL 0.8
